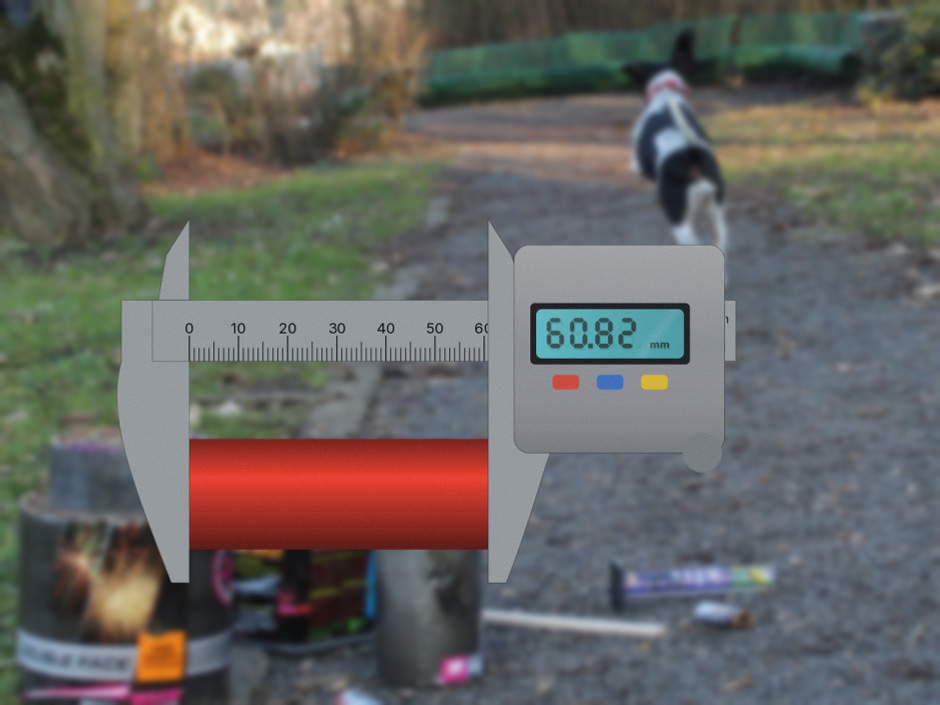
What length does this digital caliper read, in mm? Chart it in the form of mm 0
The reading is mm 60.82
